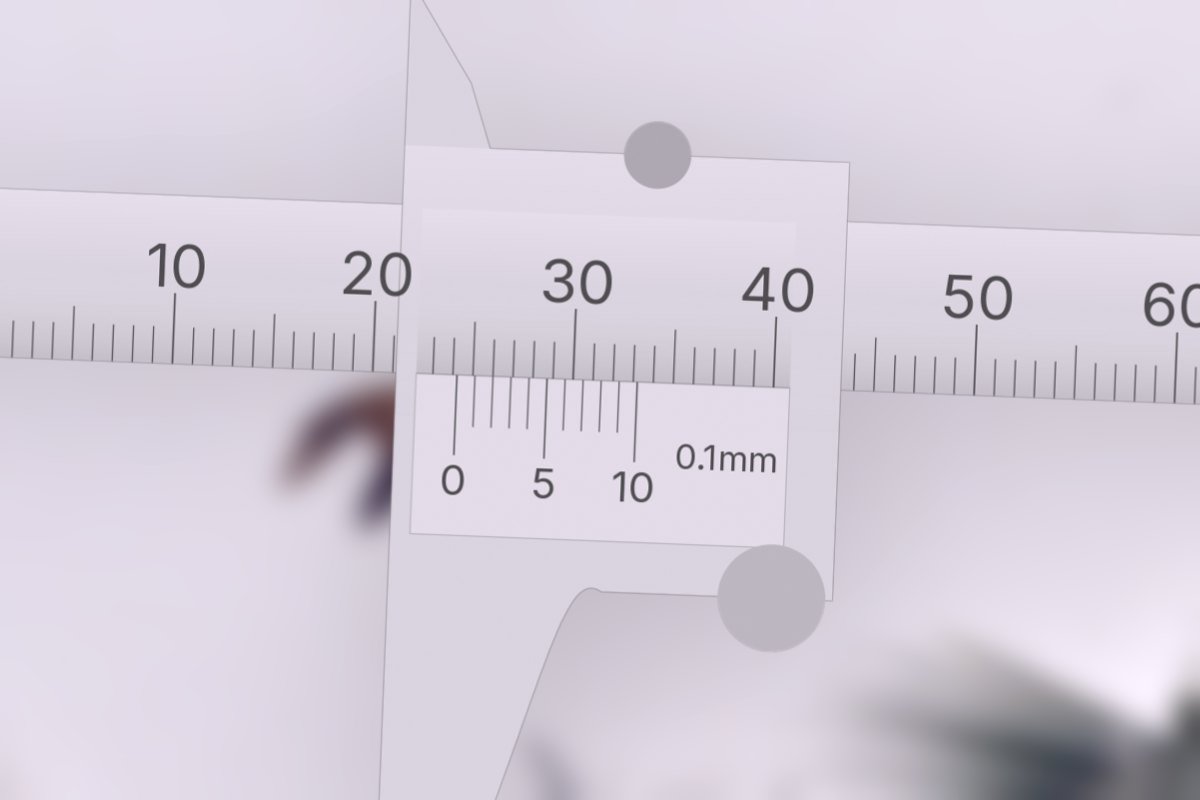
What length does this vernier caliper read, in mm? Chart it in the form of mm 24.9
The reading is mm 24.2
